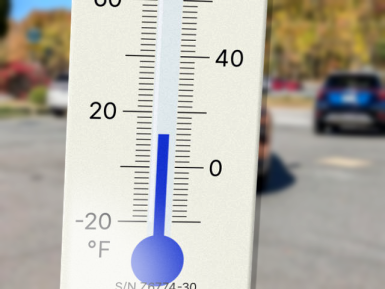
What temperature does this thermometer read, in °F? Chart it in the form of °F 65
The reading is °F 12
